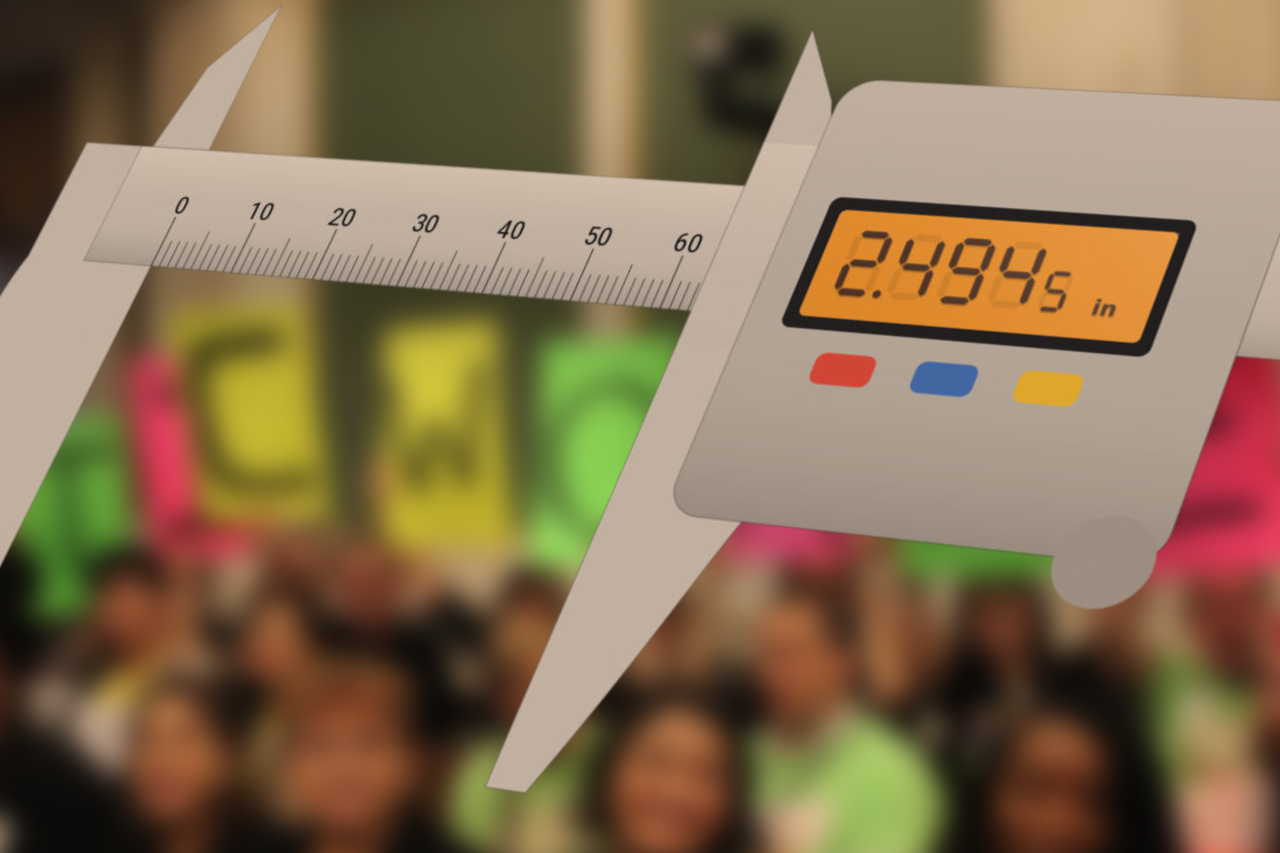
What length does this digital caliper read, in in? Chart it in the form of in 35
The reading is in 2.4945
